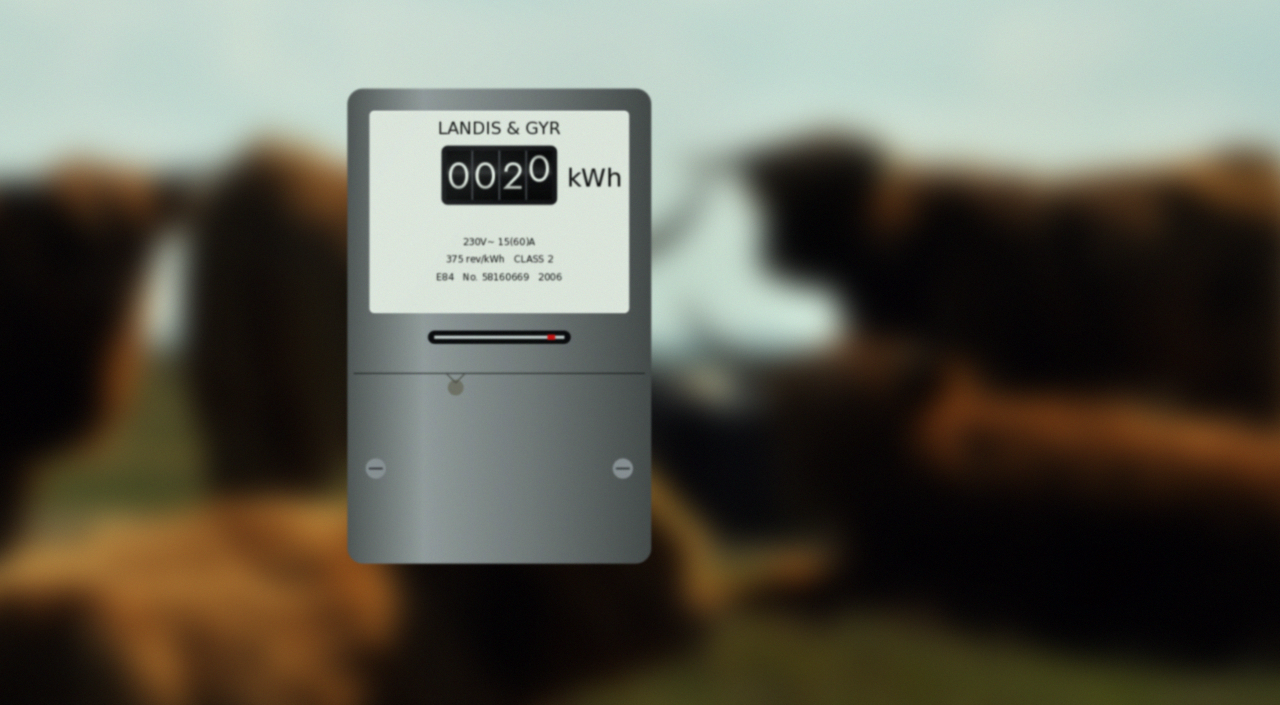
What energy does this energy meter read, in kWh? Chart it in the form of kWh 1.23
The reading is kWh 20
